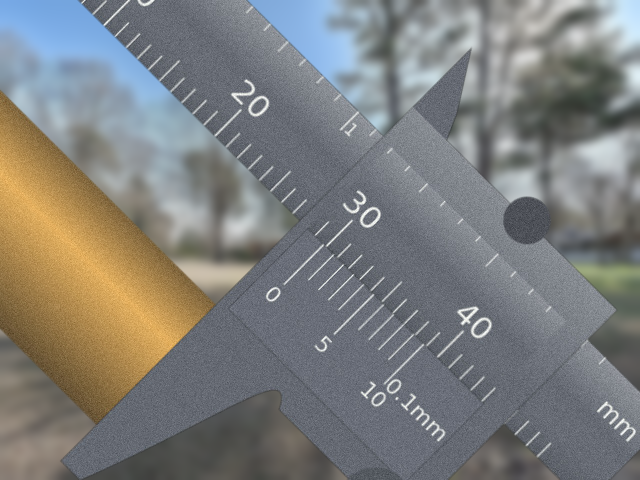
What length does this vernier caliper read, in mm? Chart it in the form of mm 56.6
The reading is mm 29.8
